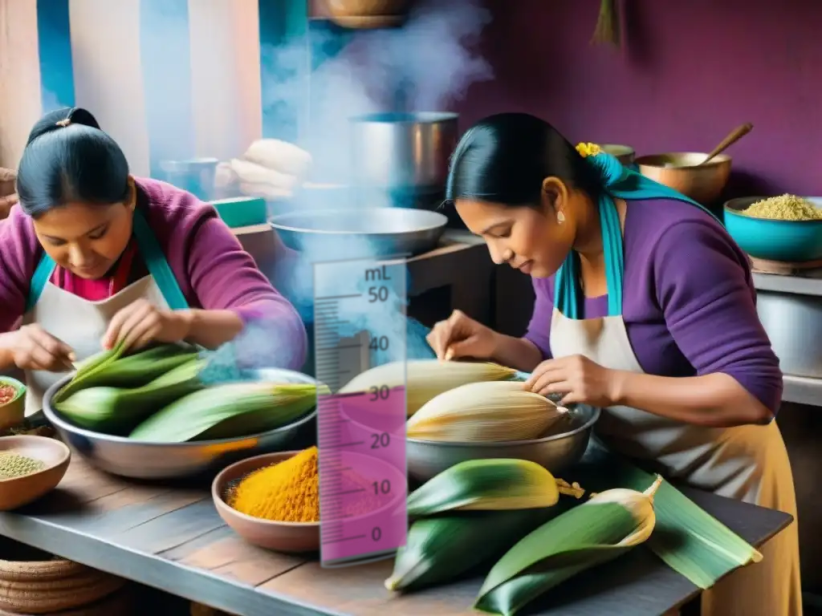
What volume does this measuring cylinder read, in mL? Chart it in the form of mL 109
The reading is mL 30
